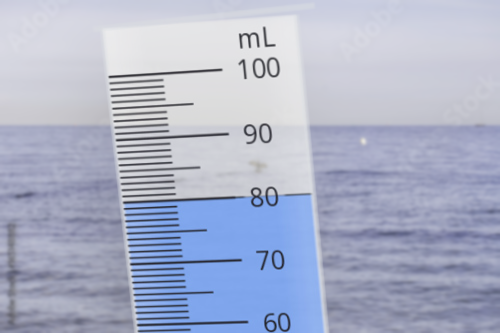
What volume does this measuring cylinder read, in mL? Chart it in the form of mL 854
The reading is mL 80
